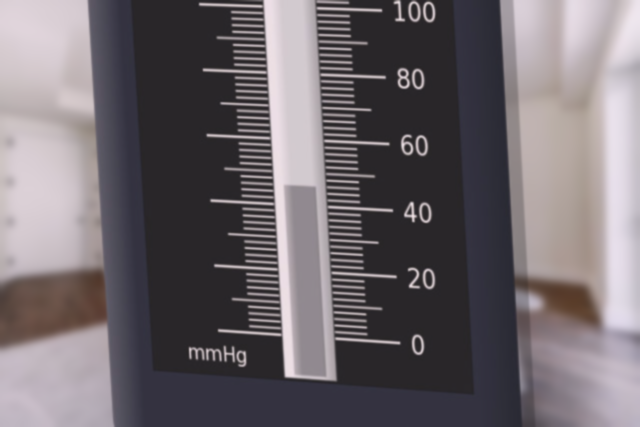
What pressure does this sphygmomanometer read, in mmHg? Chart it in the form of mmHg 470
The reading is mmHg 46
